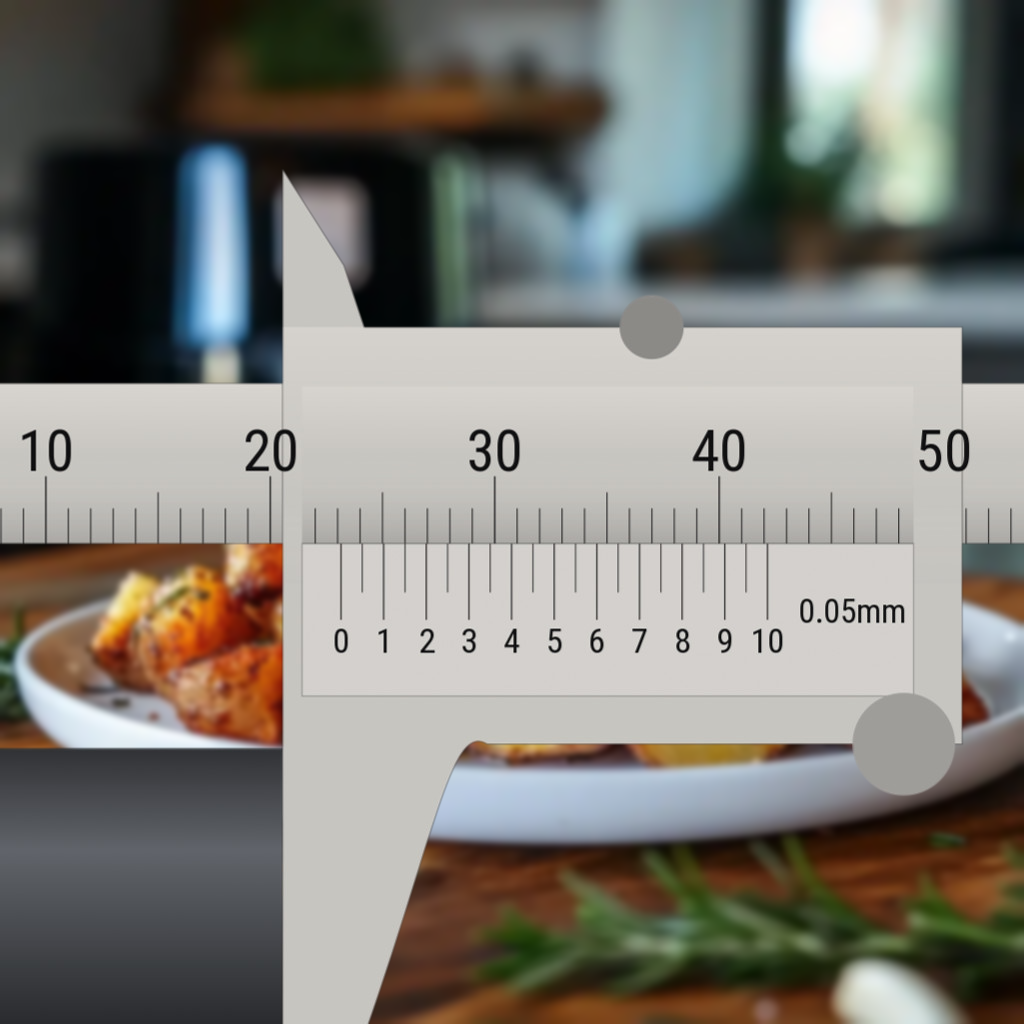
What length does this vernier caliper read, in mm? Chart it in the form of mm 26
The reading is mm 23.15
